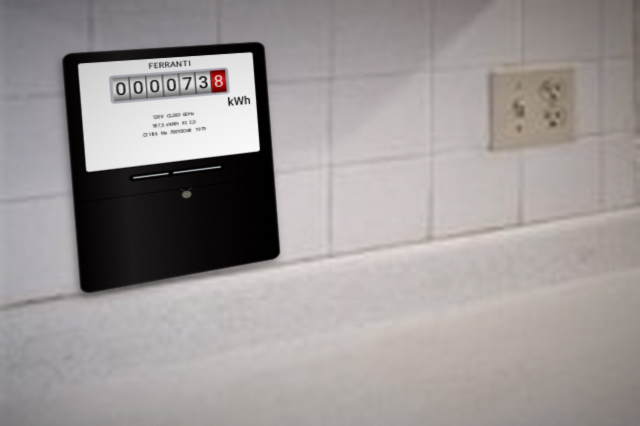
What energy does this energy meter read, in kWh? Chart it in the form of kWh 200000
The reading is kWh 73.8
